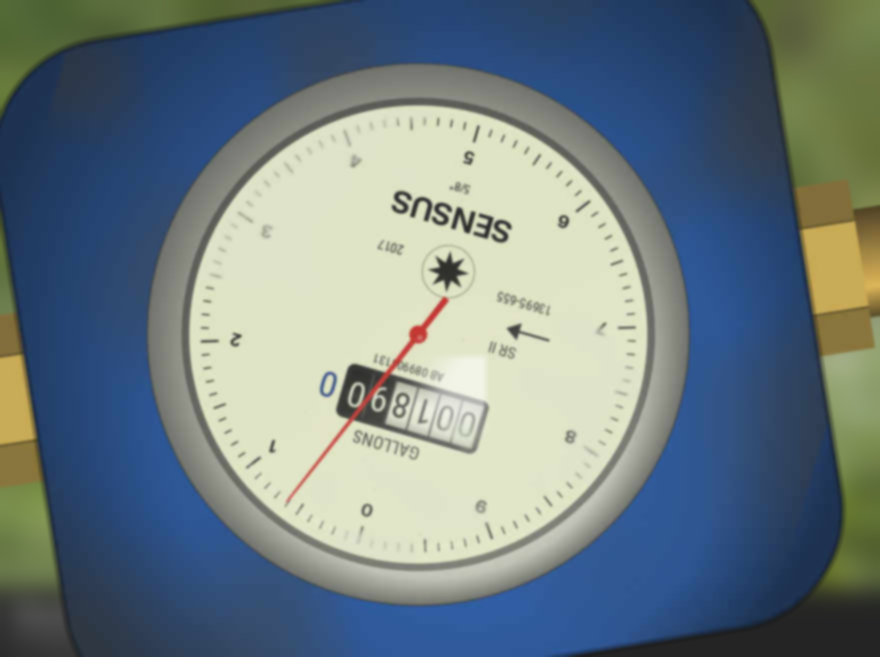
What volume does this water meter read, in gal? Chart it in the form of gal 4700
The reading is gal 18900.6
